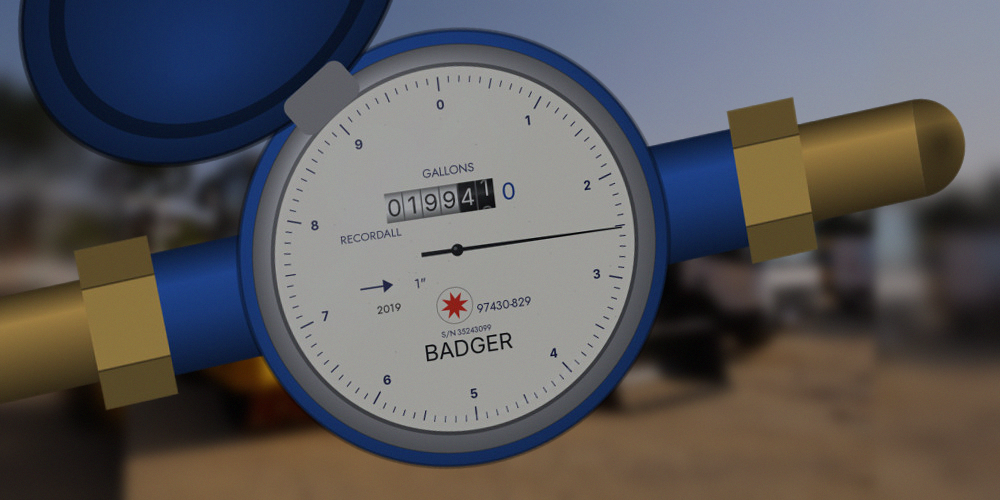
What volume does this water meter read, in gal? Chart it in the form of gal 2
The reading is gal 199412.5
